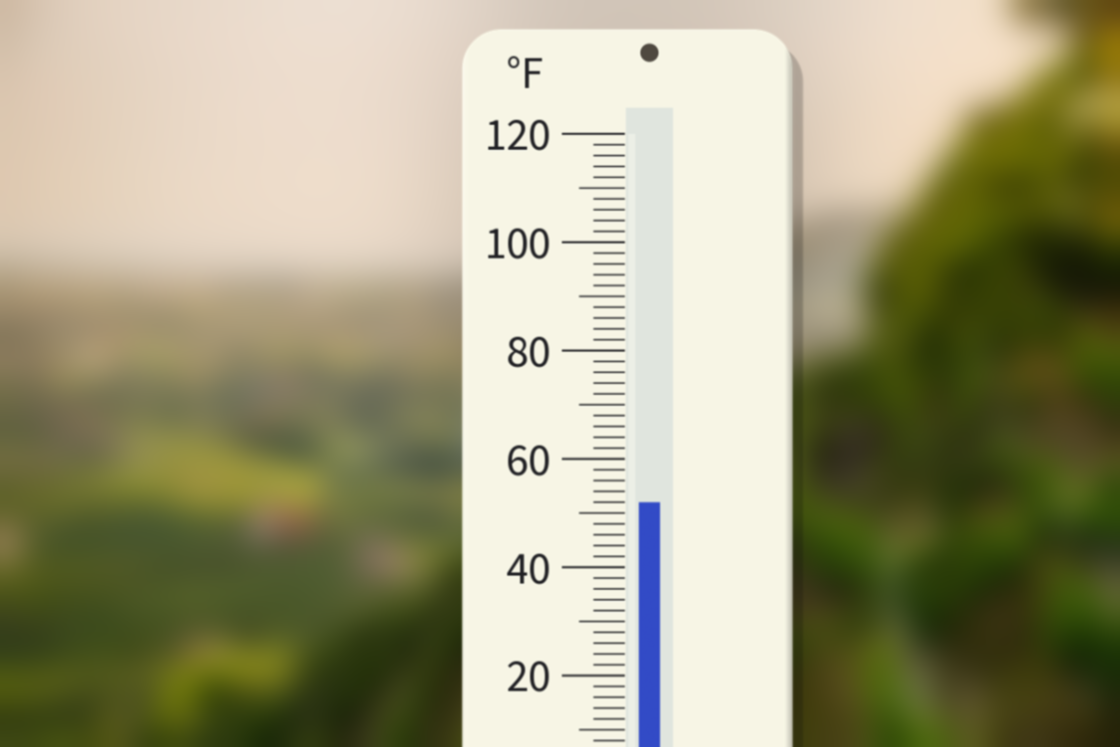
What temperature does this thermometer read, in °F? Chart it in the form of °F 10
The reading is °F 52
